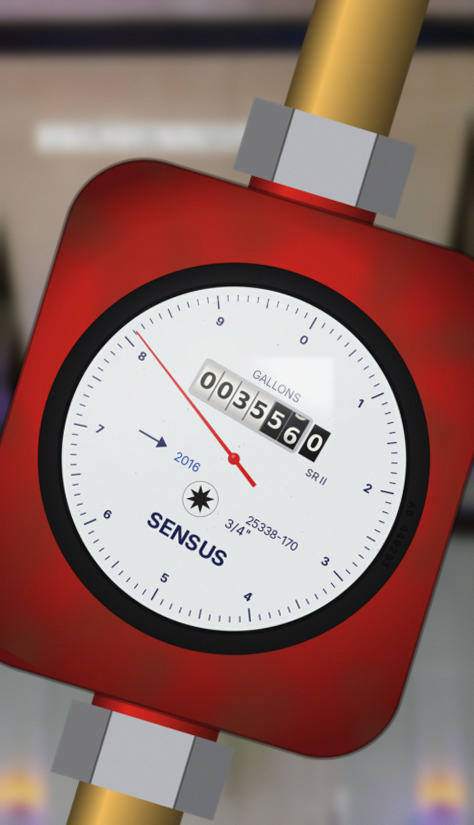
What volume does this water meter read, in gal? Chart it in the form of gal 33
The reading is gal 35558.1
